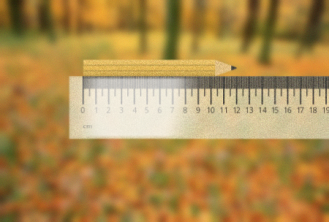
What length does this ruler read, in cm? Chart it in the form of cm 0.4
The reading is cm 12
